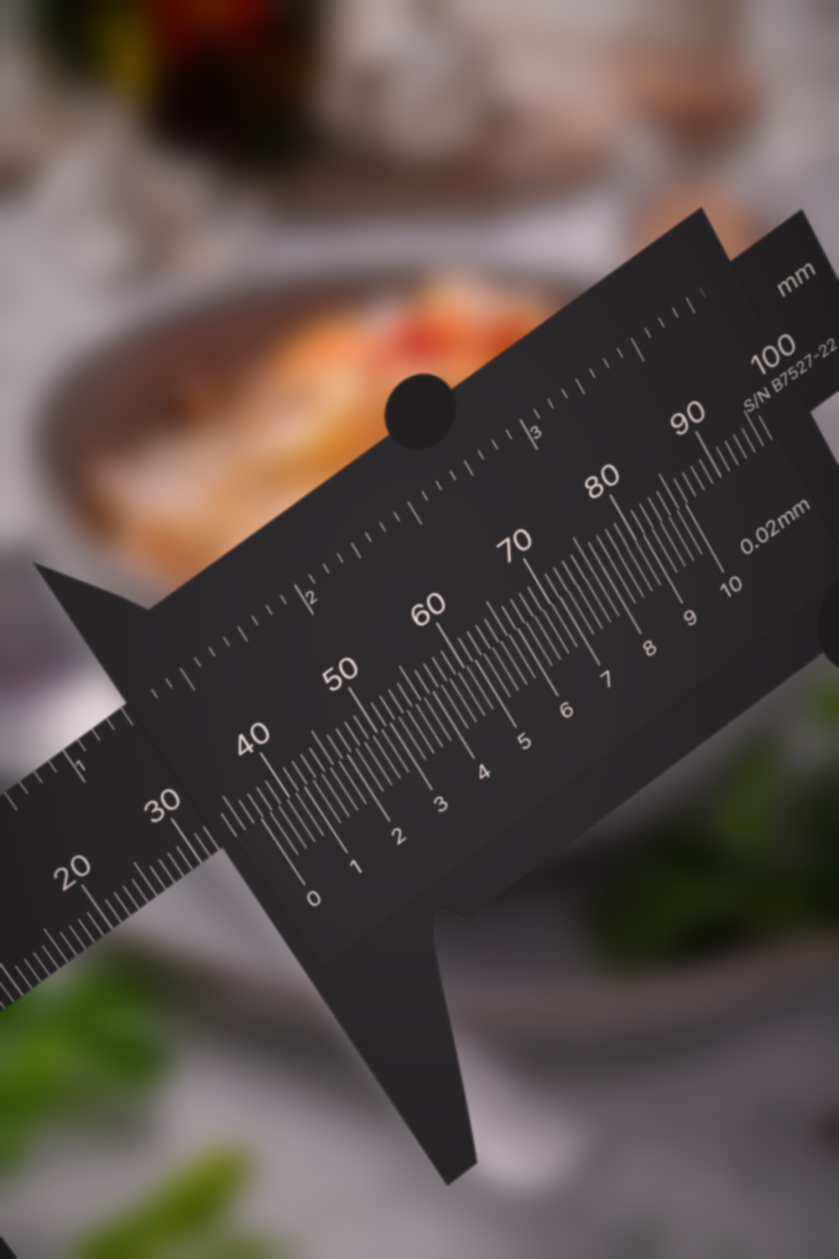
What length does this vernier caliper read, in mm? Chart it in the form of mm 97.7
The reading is mm 36.8
